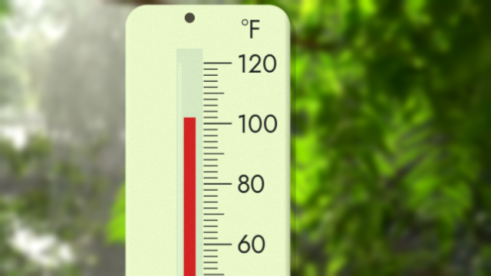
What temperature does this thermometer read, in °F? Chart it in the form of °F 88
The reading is °F 102
